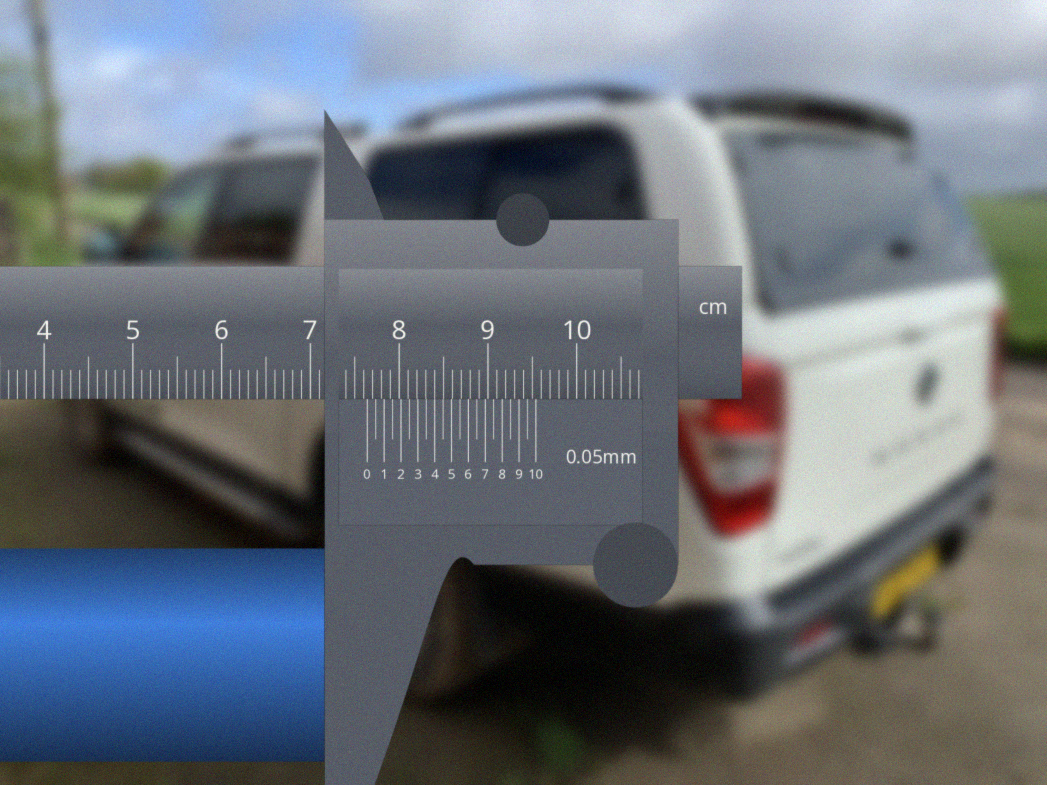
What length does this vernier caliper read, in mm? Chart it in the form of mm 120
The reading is mm 76.4
